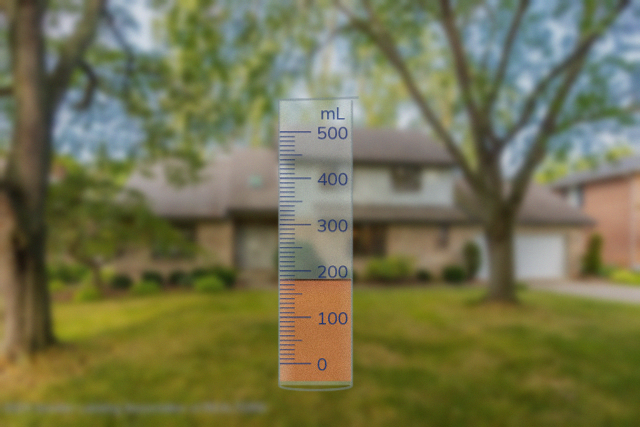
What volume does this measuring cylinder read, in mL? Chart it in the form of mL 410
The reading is mL 180
